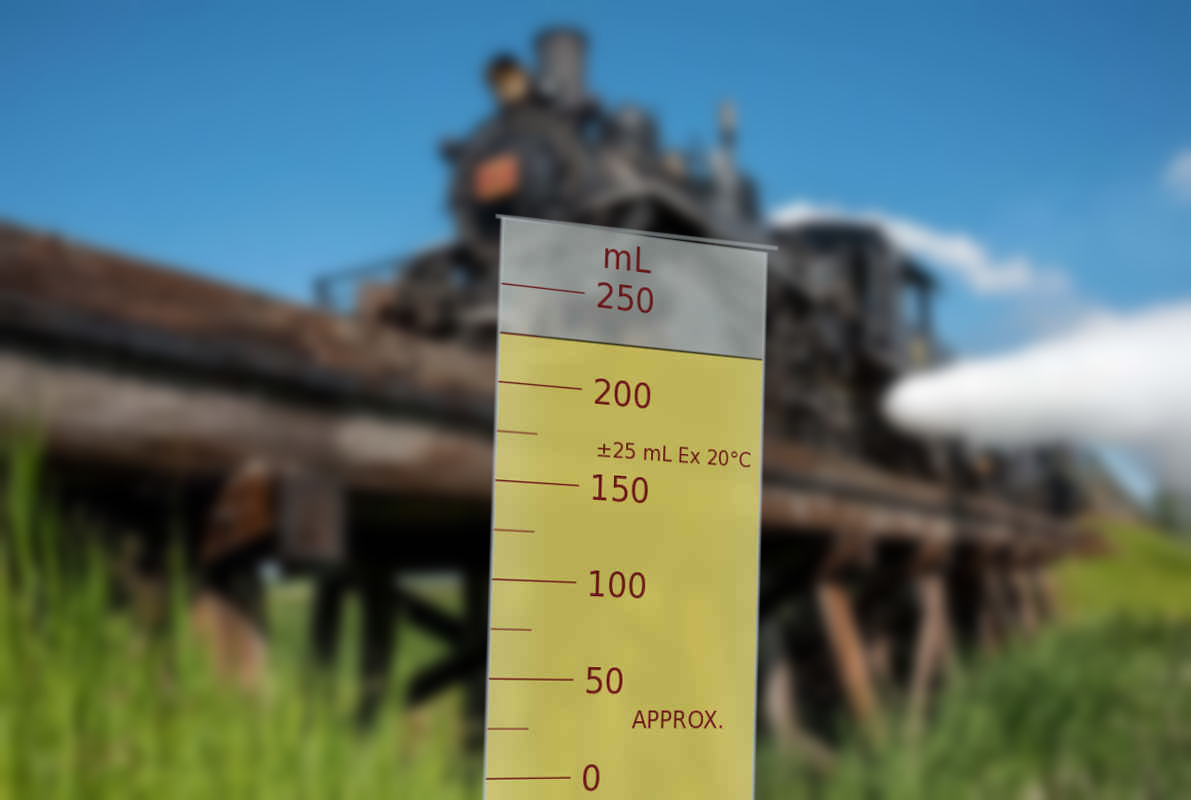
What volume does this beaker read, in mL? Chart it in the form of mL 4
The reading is mL 225
